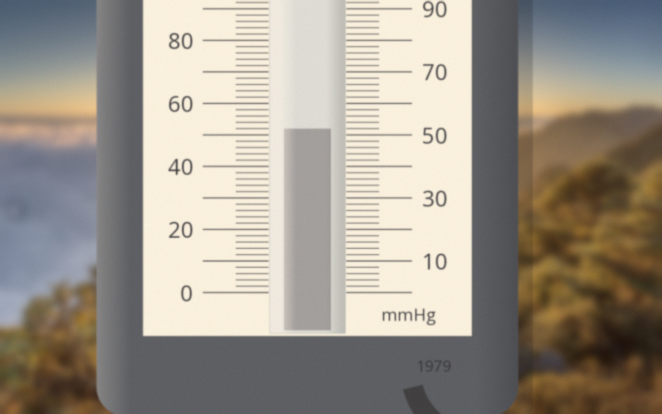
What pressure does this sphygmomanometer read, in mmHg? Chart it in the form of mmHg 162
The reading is mmHg 52
